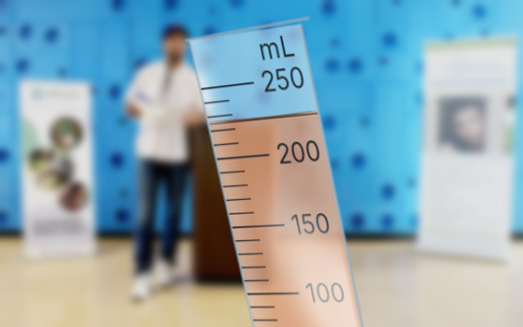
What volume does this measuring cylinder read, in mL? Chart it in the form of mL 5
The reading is mL 225
